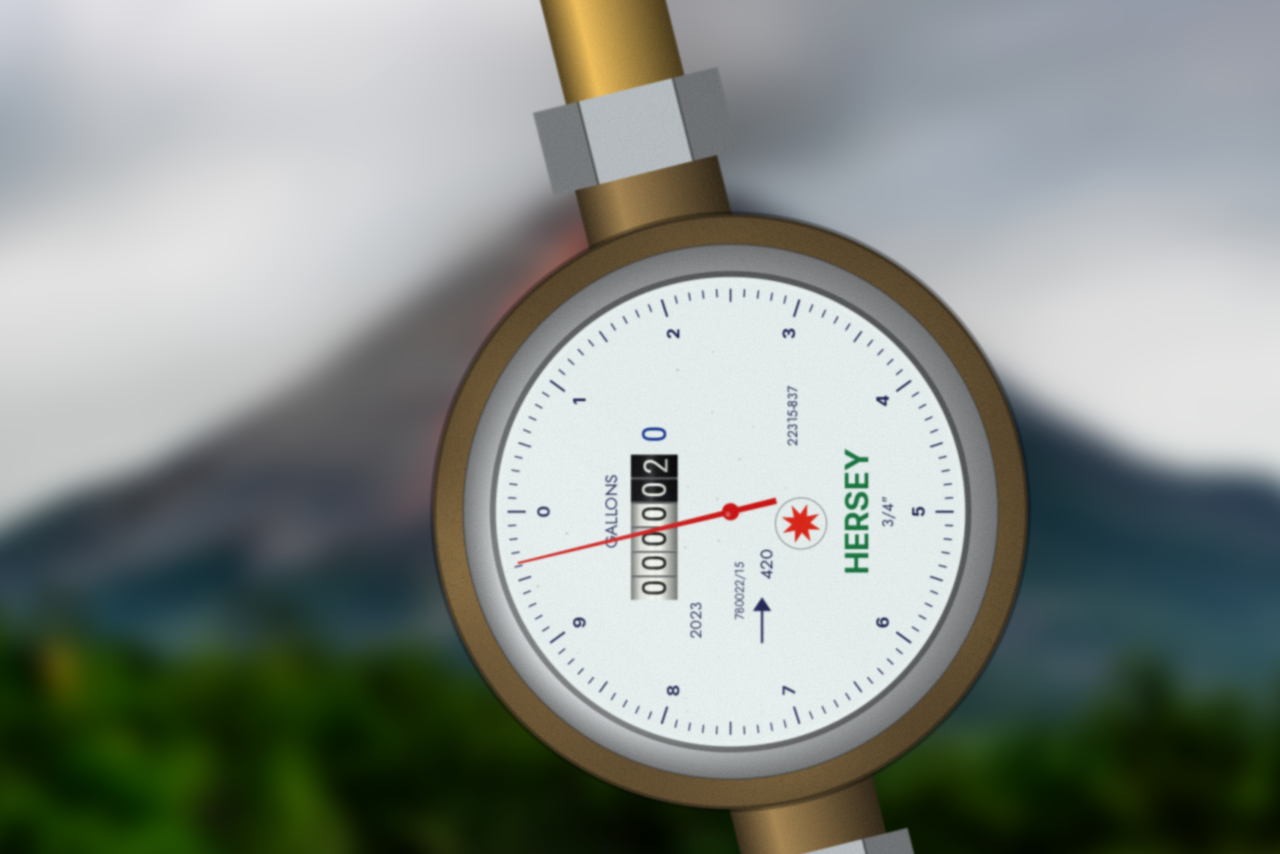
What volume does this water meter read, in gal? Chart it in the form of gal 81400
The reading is gal 19.6
